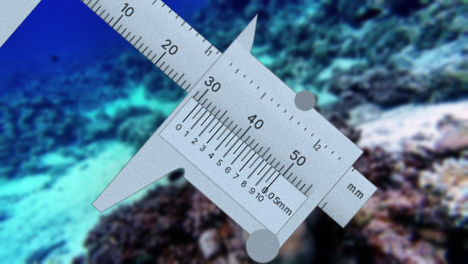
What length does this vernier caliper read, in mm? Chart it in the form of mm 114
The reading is mm 30.4
